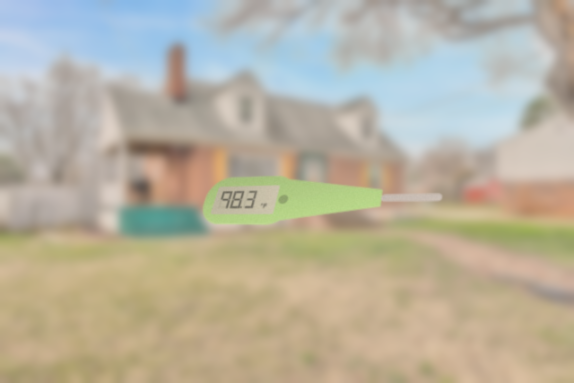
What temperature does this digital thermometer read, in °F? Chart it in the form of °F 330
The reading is °F 98.3
